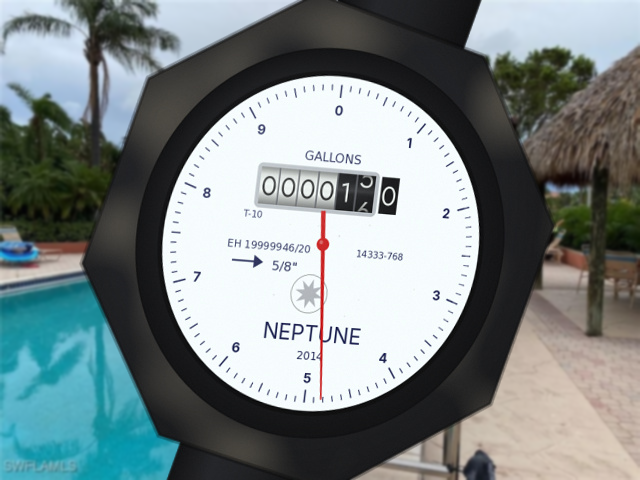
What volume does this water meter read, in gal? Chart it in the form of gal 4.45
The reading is gal 154.8
